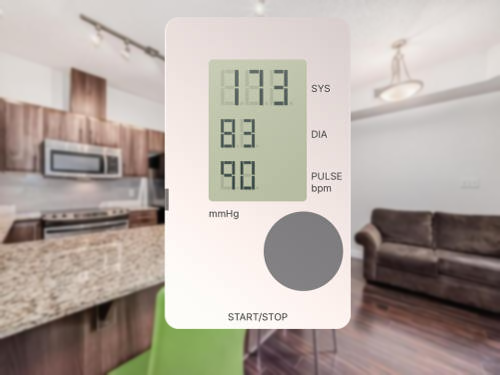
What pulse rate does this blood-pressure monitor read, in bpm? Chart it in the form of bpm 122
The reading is bpm 90
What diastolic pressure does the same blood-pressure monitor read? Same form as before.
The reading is mmHg 83
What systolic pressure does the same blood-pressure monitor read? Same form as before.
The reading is mmHg 173
